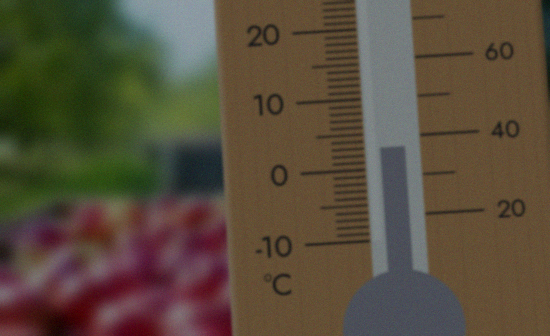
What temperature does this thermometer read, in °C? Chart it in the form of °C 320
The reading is °C 3
